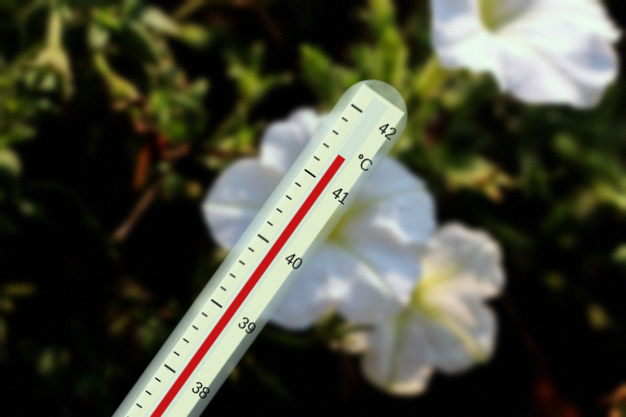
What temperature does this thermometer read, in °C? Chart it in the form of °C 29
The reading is °C 41.4
